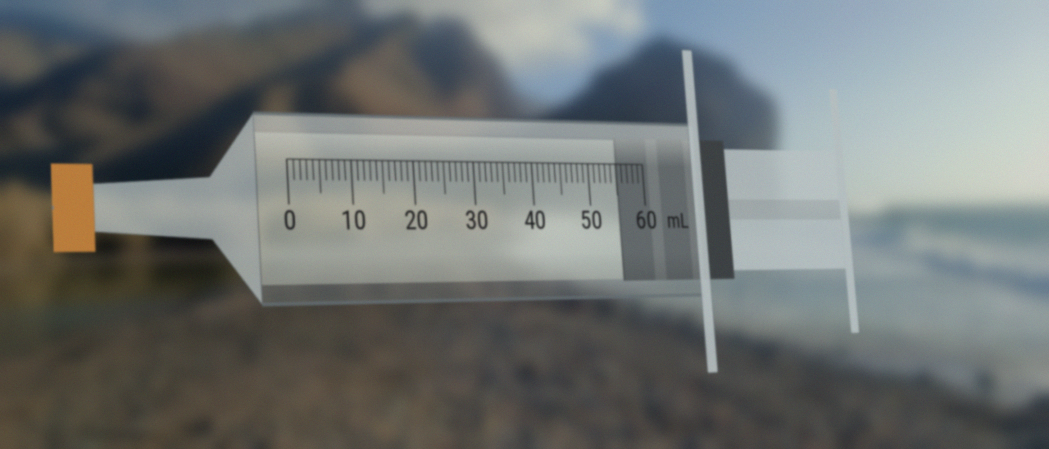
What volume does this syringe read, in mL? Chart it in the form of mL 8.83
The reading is mL 55
